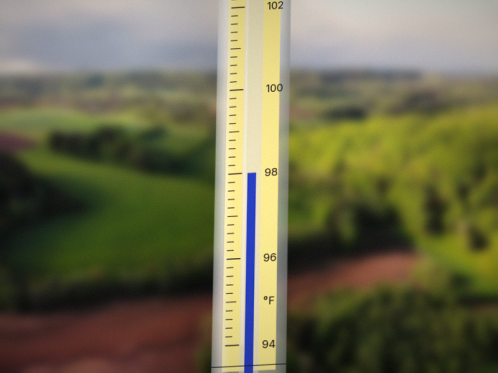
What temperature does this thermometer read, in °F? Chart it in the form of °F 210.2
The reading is °F 98
